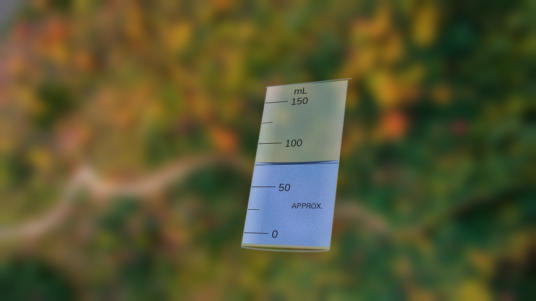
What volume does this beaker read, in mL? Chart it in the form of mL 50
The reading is mL 75
